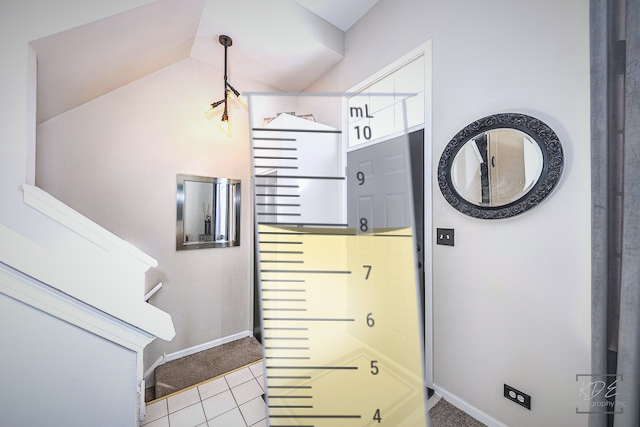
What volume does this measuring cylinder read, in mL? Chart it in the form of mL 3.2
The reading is mL 7.8
